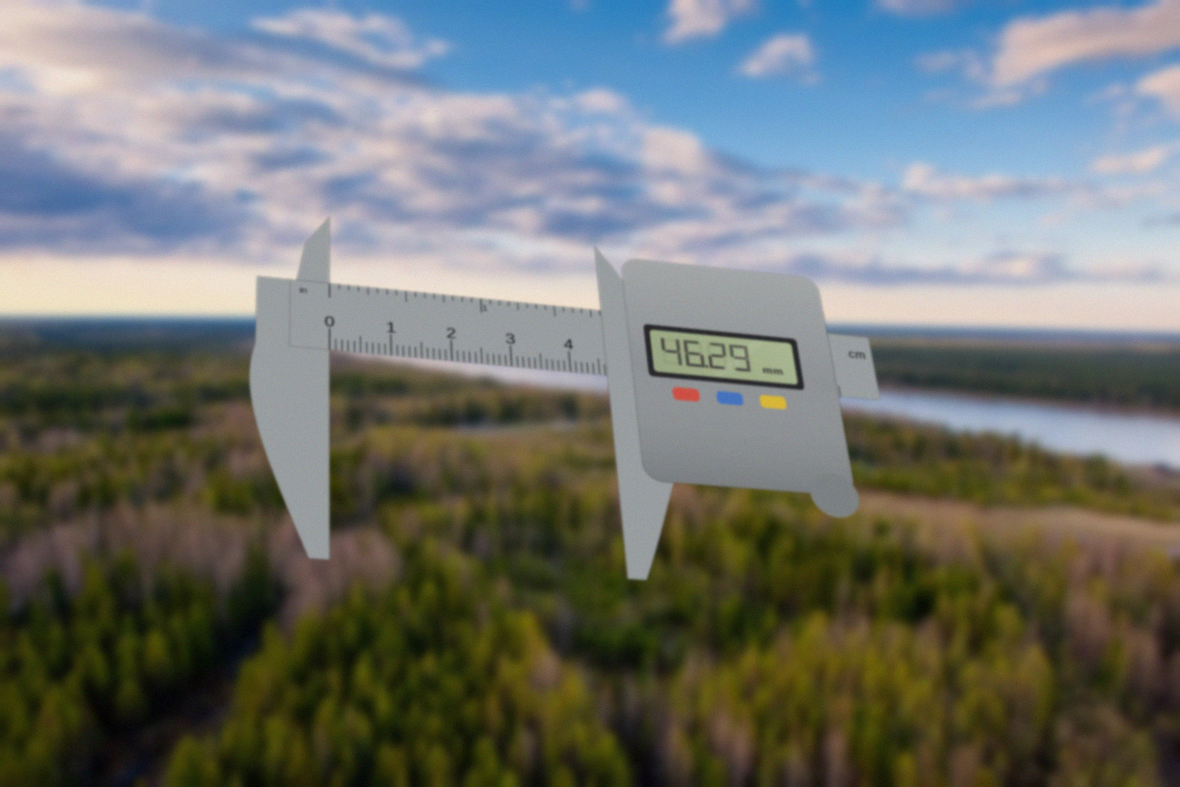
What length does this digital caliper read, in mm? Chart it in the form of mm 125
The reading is mm 46.29
